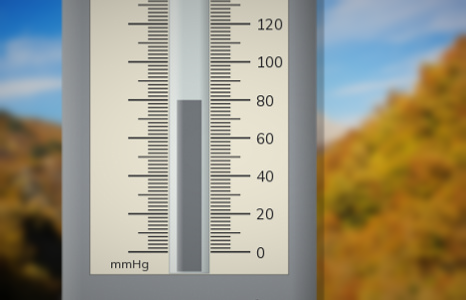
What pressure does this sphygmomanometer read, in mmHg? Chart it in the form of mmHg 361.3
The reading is mmHg 80
